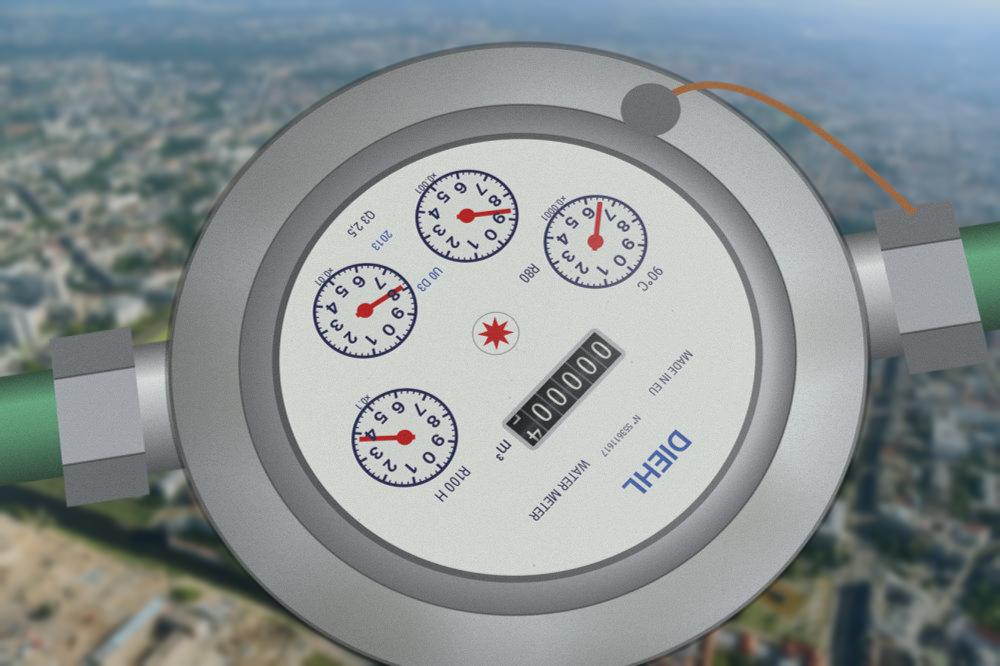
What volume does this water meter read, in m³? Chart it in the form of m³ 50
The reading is m³ 4.3786
